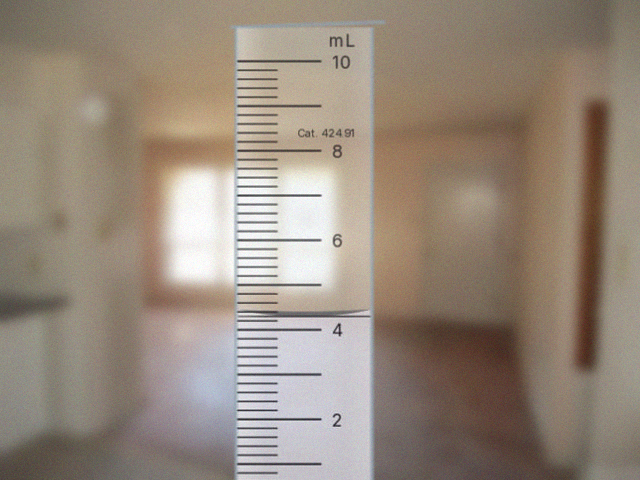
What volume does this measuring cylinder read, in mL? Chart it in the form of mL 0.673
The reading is mL 4.3
